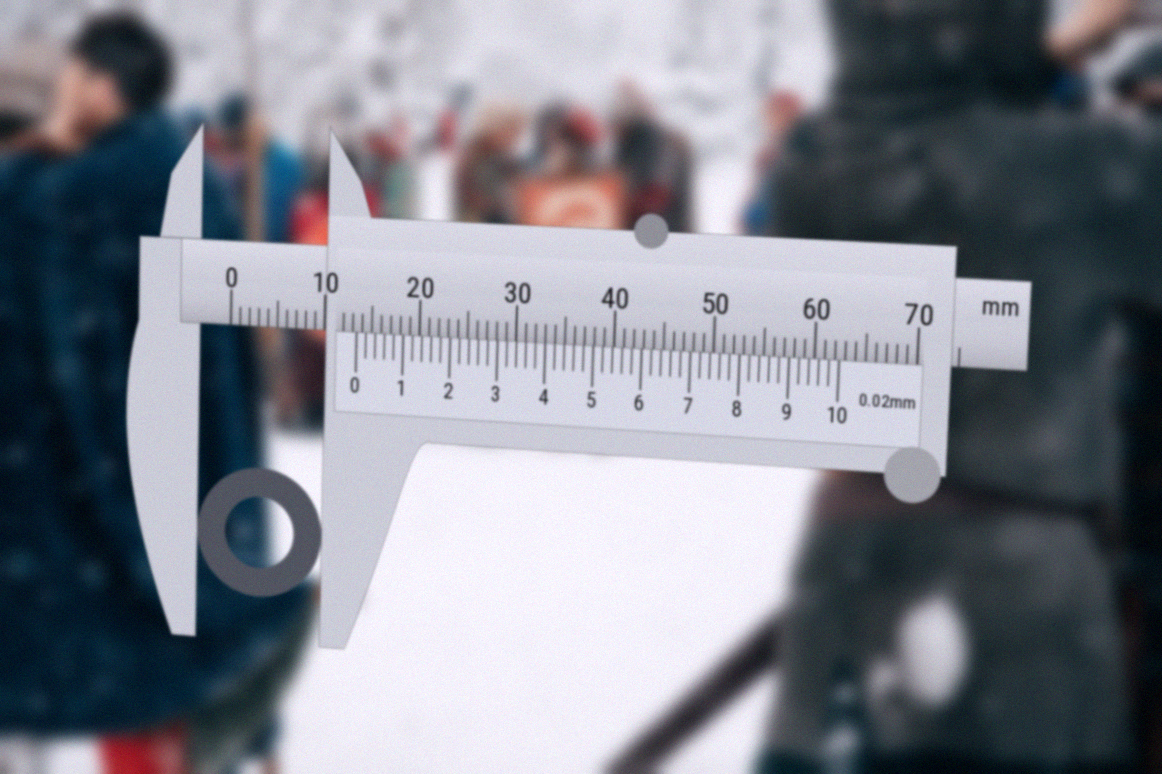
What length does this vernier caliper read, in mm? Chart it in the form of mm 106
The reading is mm 13.4
